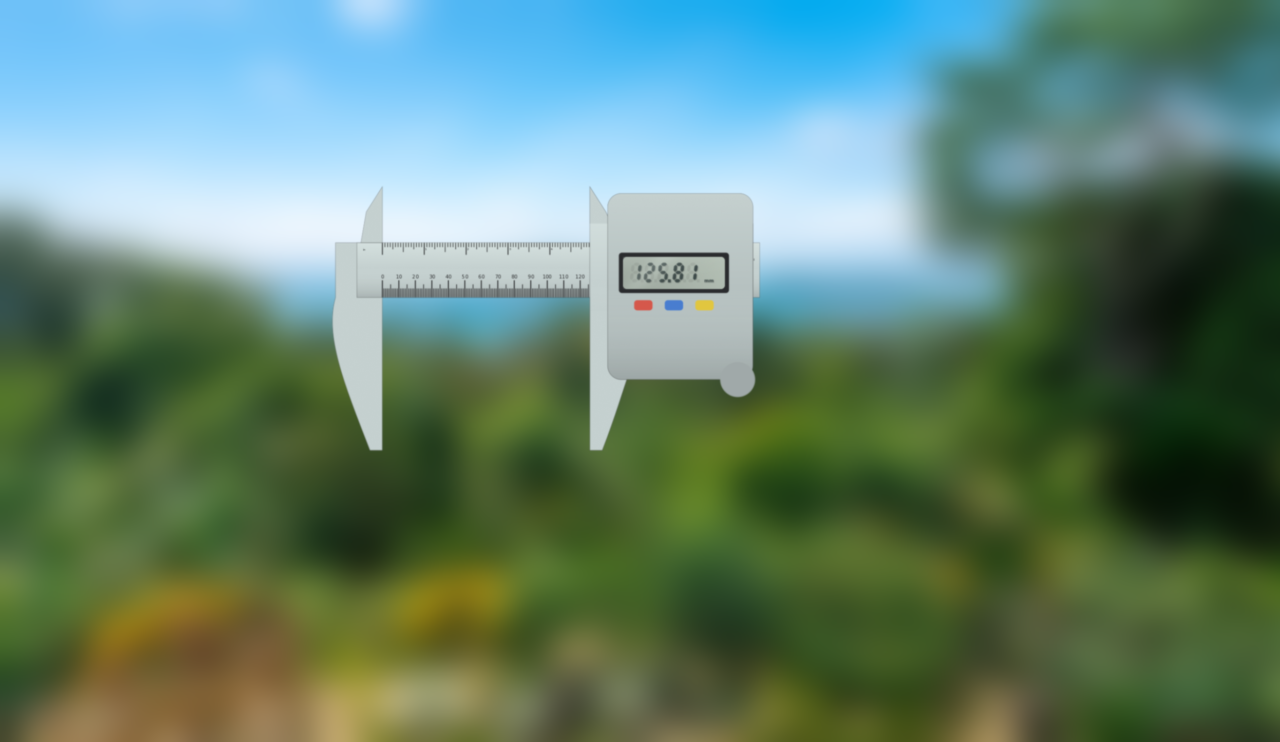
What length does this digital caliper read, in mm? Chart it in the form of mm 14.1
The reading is mm 125.81
